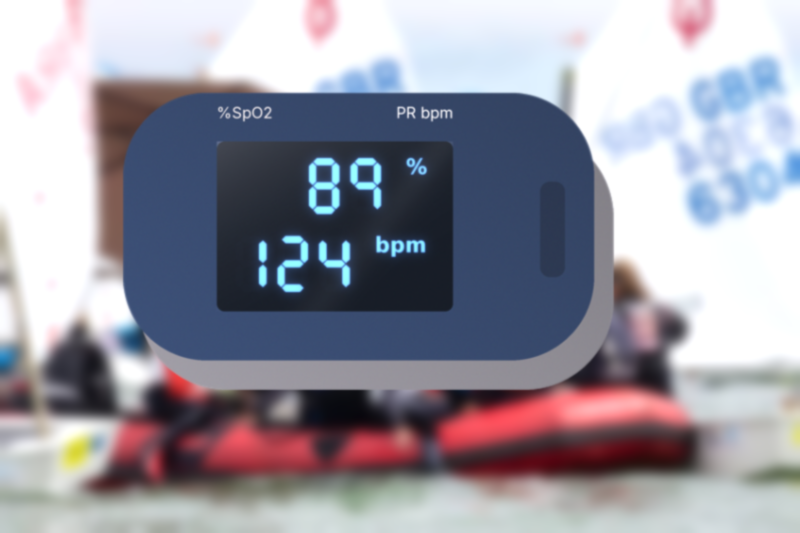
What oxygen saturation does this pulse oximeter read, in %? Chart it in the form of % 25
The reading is % 89
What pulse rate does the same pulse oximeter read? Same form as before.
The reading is bpm 124
